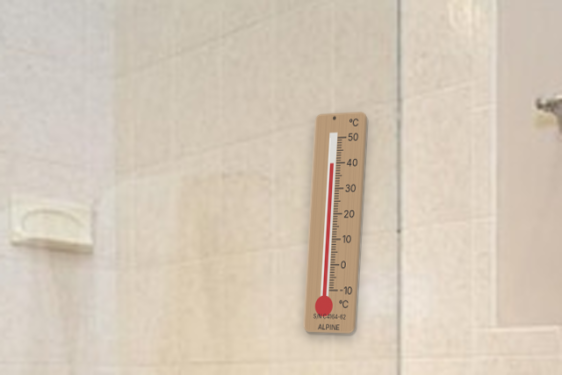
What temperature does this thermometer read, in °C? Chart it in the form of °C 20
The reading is °C 40
